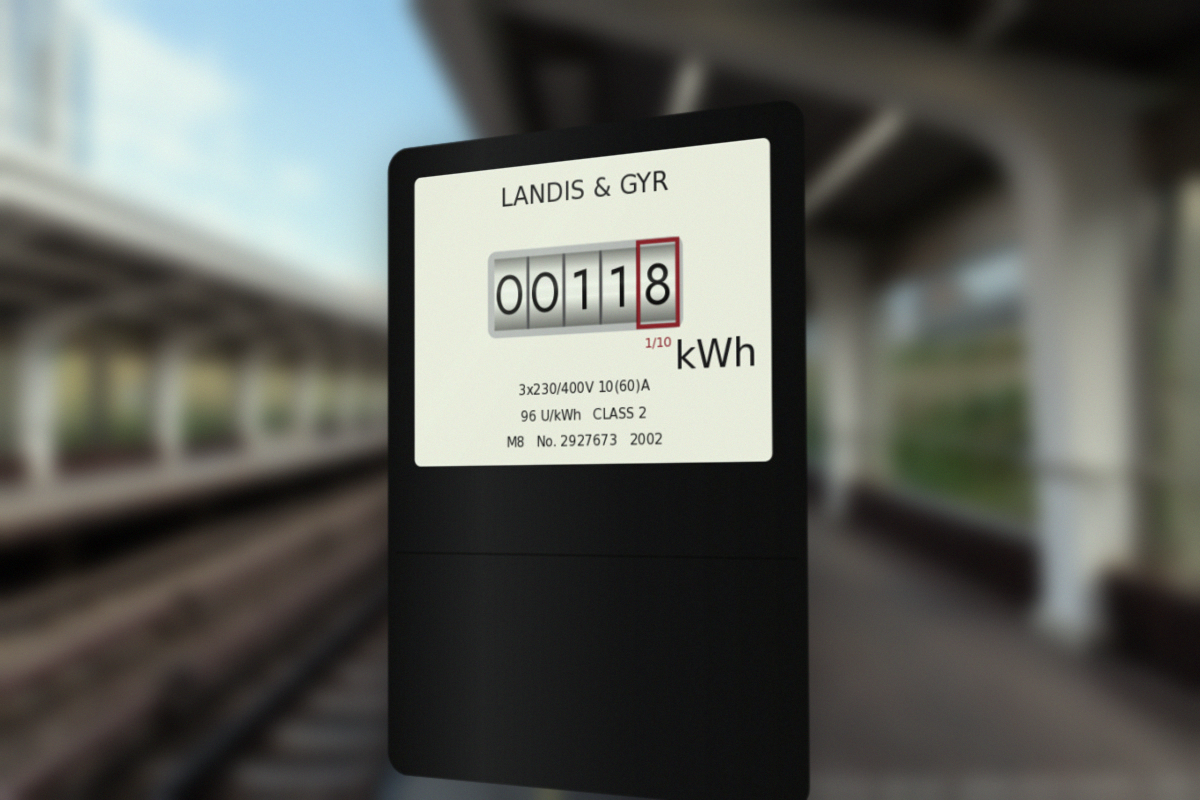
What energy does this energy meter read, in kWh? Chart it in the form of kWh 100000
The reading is kWh 11.8
